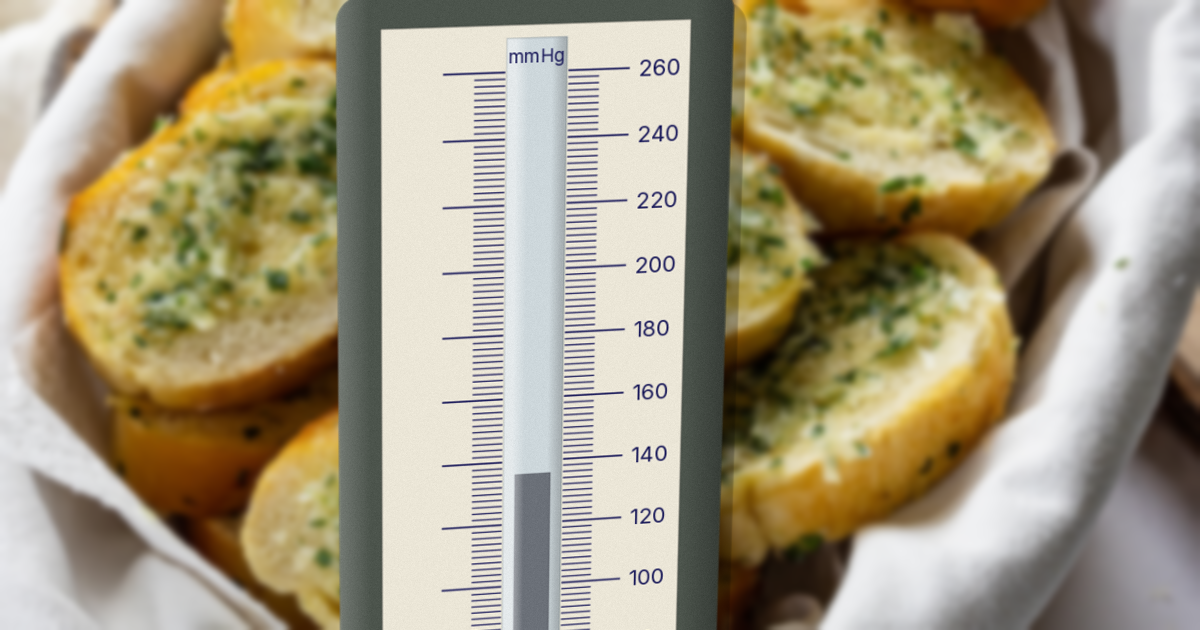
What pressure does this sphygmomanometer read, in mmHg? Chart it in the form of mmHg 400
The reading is mmHg 136
